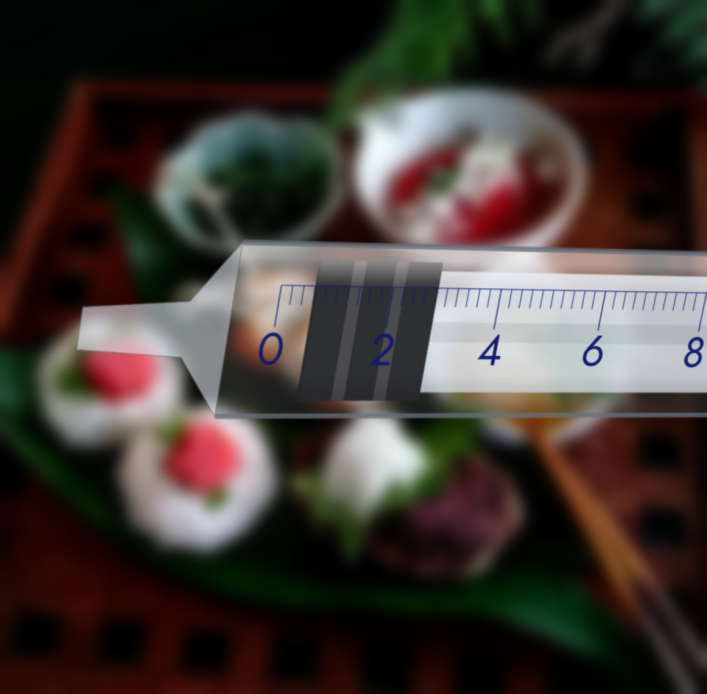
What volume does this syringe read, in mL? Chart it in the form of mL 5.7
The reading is mL 0.6
